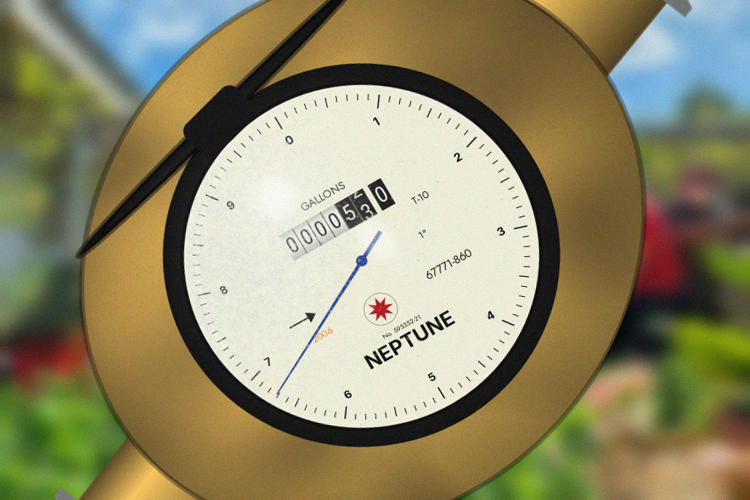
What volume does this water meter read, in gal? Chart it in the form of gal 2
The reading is gal 526.7
